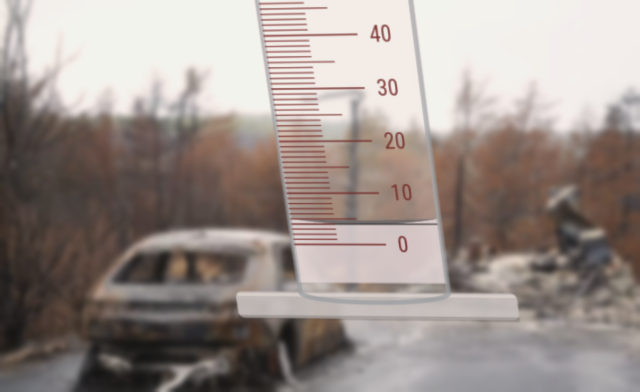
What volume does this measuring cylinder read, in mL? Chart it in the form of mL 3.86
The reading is mL 4
